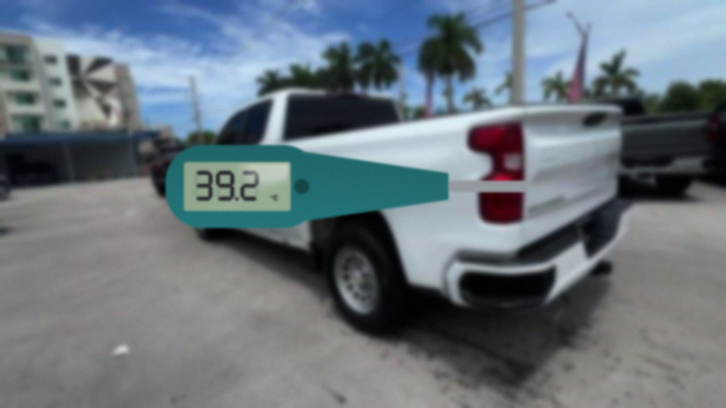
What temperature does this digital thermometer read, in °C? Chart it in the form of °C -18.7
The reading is °C 39.2
